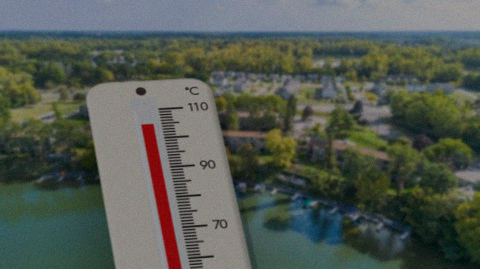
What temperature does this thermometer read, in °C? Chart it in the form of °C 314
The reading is °C 105
